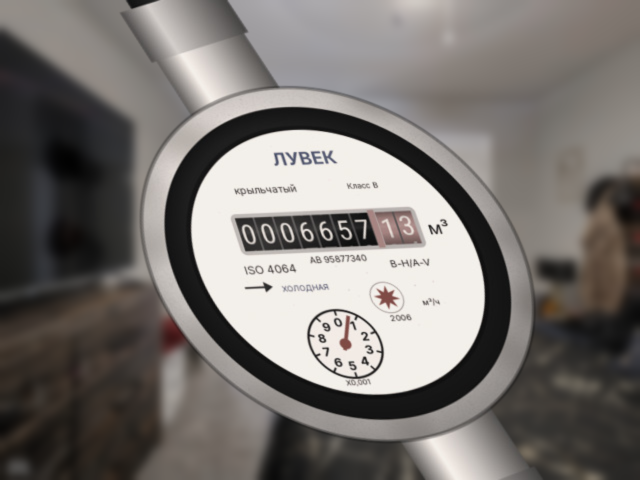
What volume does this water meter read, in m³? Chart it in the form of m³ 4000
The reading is m³ 6657.130
